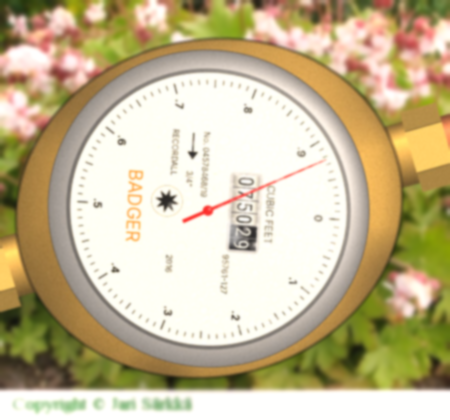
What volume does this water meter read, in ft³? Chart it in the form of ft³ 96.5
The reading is ft³ 75028.92
